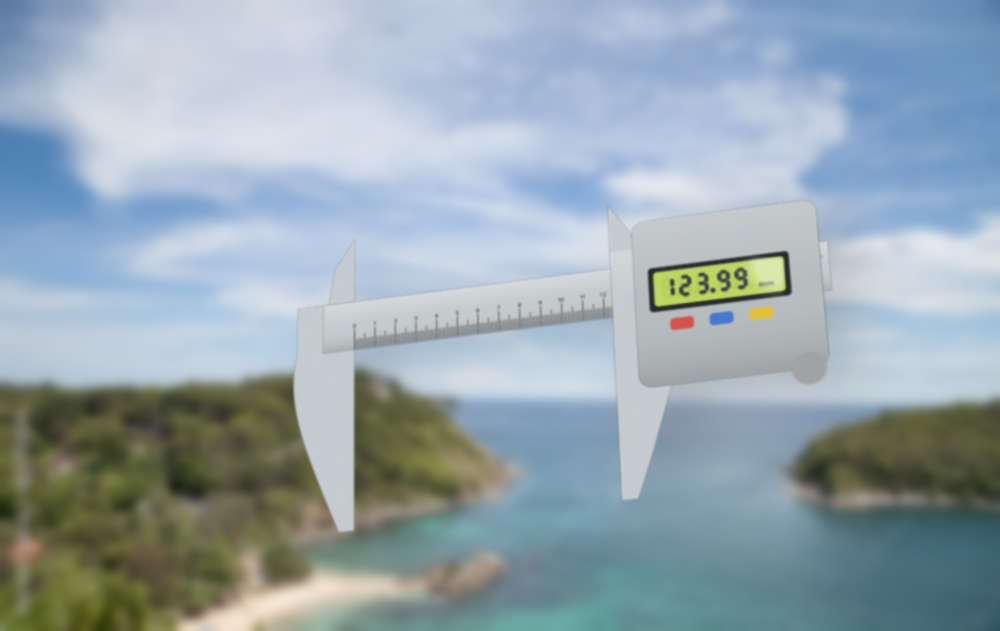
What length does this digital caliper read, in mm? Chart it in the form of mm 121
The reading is mm 123.99
